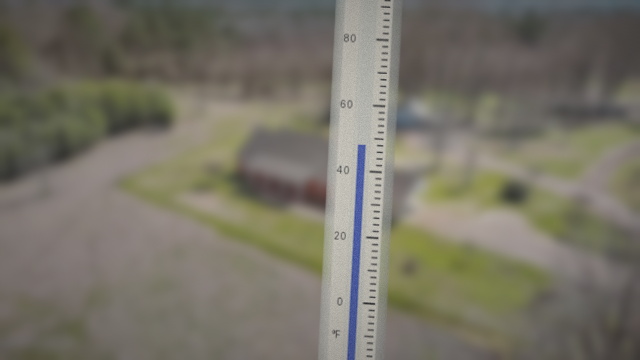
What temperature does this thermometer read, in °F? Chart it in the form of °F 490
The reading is °F 48
